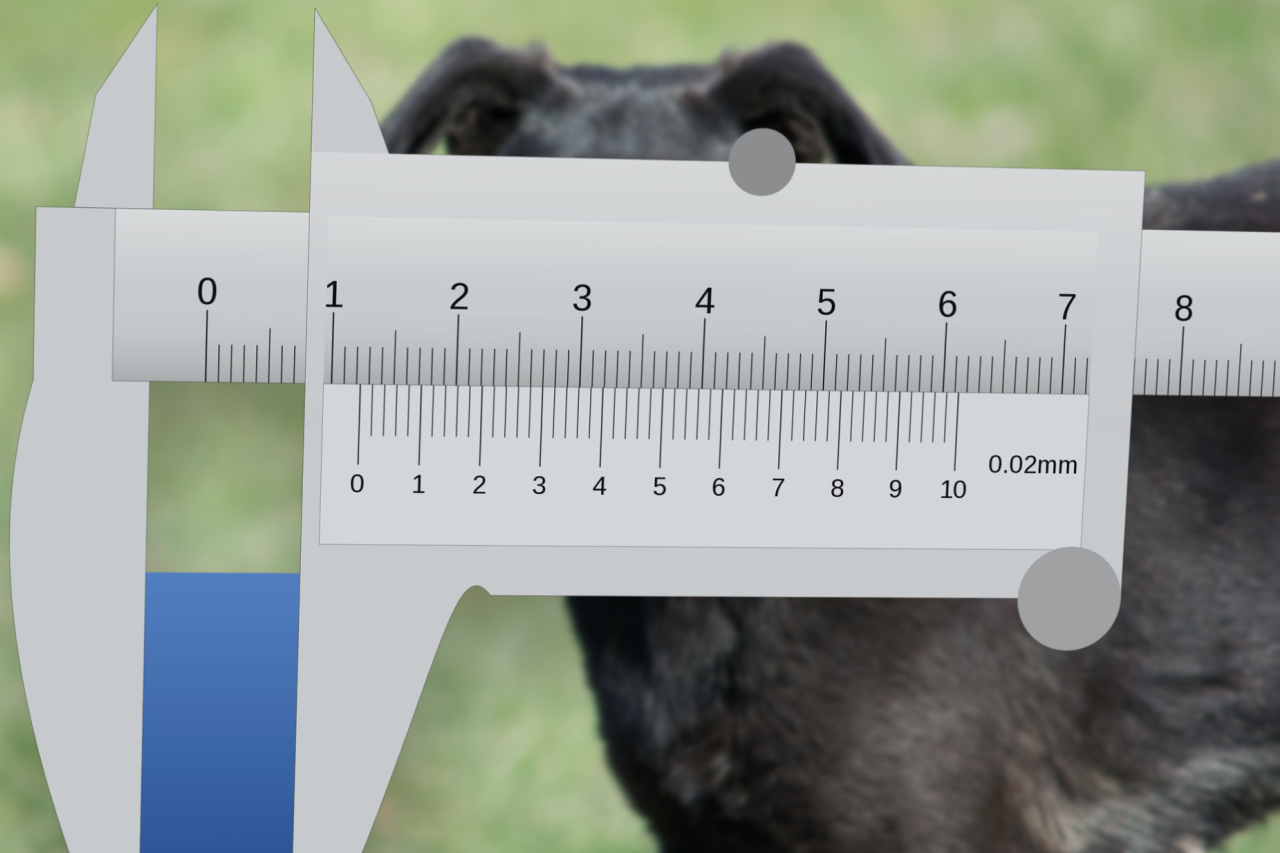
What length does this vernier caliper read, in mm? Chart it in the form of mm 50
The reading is mm 12.3
